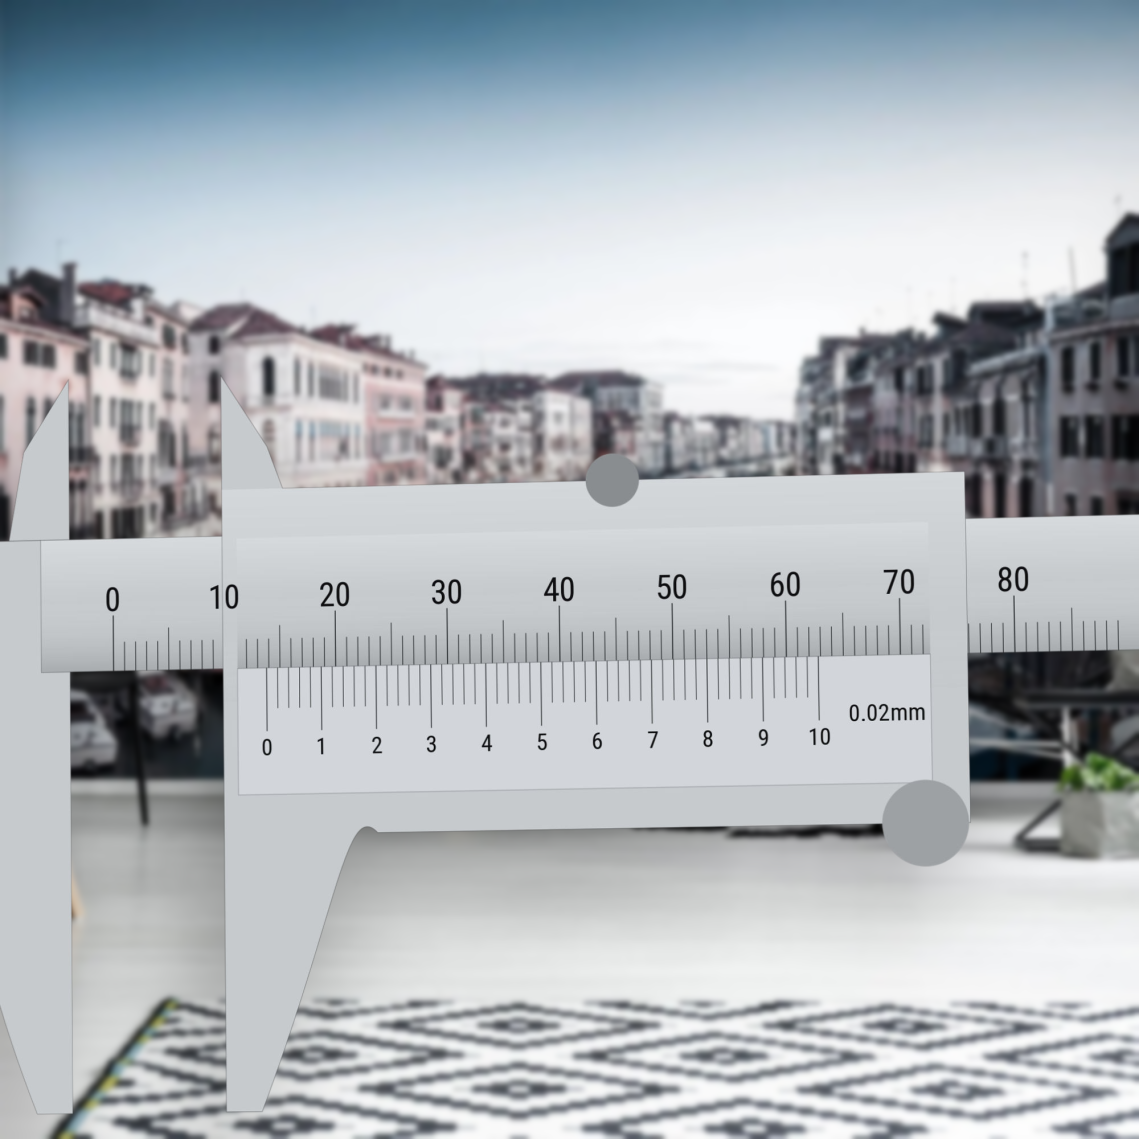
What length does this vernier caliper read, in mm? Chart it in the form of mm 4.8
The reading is mm 13.8
